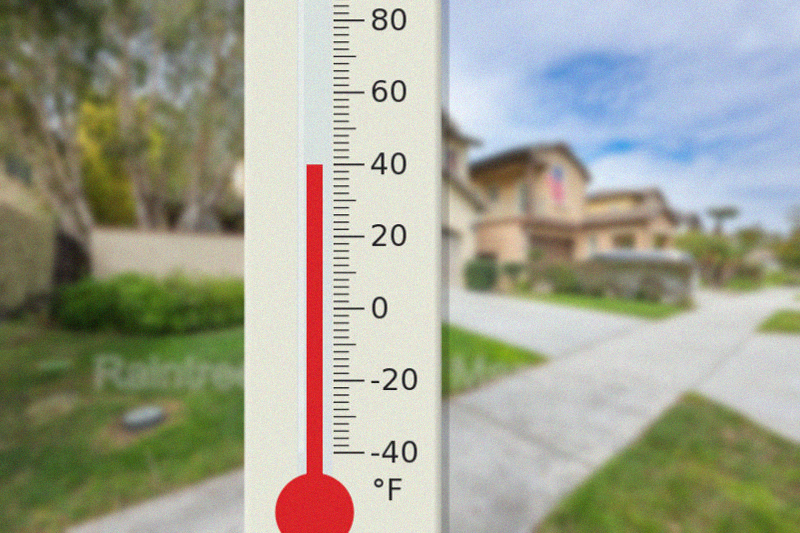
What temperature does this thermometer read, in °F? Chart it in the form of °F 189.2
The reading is °F 40
